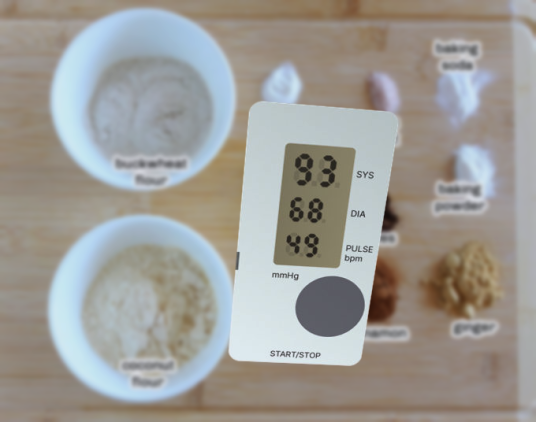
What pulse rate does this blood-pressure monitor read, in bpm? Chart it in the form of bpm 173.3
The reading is bpm 49
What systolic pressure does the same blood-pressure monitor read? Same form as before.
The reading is mmHg 93
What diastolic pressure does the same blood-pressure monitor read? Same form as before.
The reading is mmHg 68
